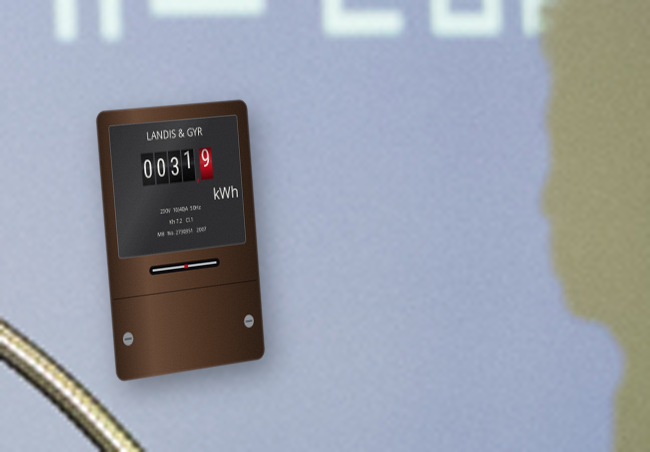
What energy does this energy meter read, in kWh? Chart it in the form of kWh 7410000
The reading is kWh 31.9
